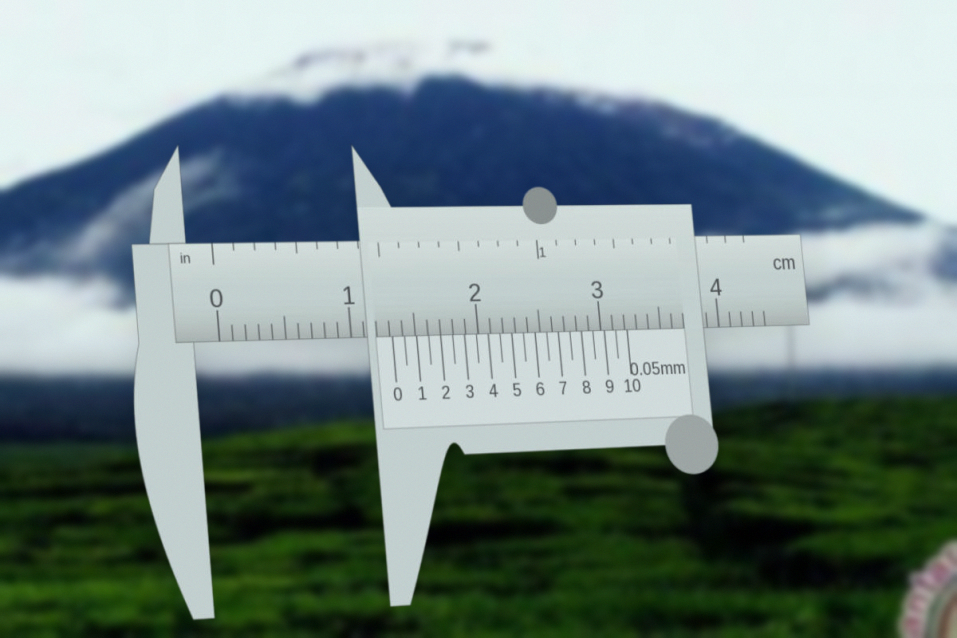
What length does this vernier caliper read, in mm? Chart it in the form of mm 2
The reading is mm 13.2
